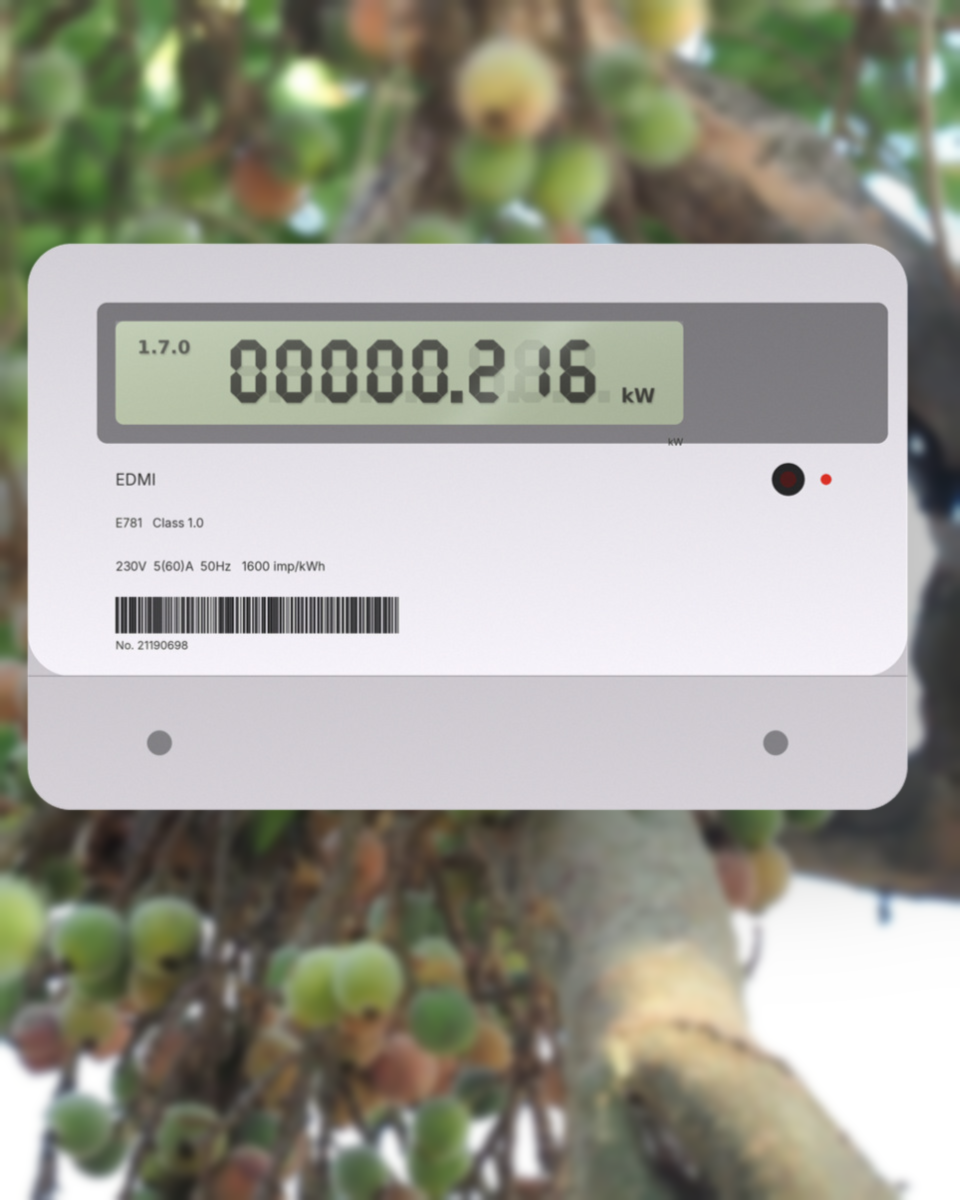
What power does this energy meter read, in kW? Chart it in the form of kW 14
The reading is kW 0.216
